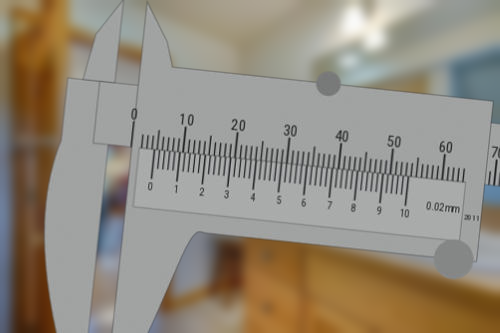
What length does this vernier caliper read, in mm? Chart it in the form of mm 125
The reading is mm 4.5
